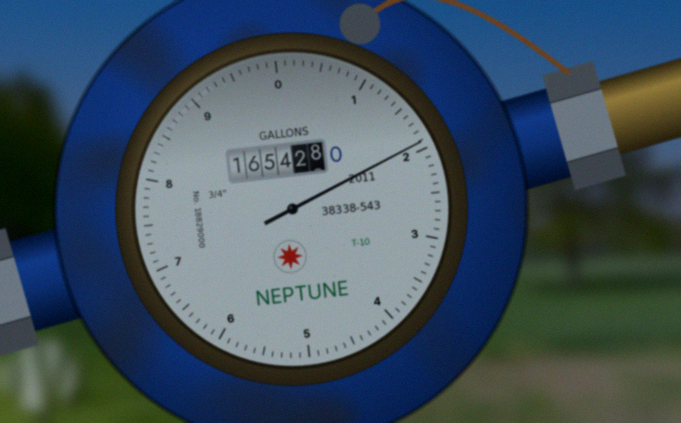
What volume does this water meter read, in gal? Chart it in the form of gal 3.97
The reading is gal 1654281.9
